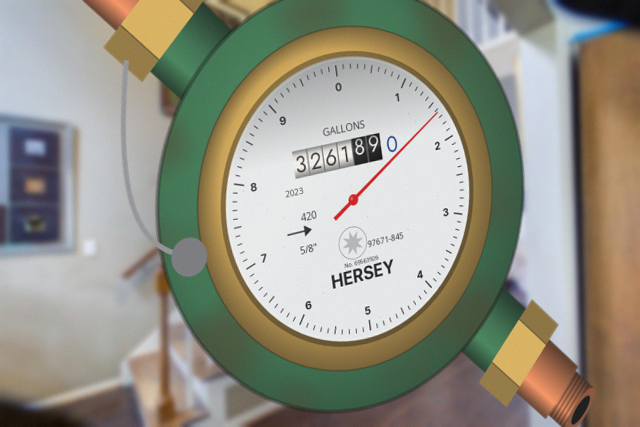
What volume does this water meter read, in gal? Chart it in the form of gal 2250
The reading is gal 3261891.6
